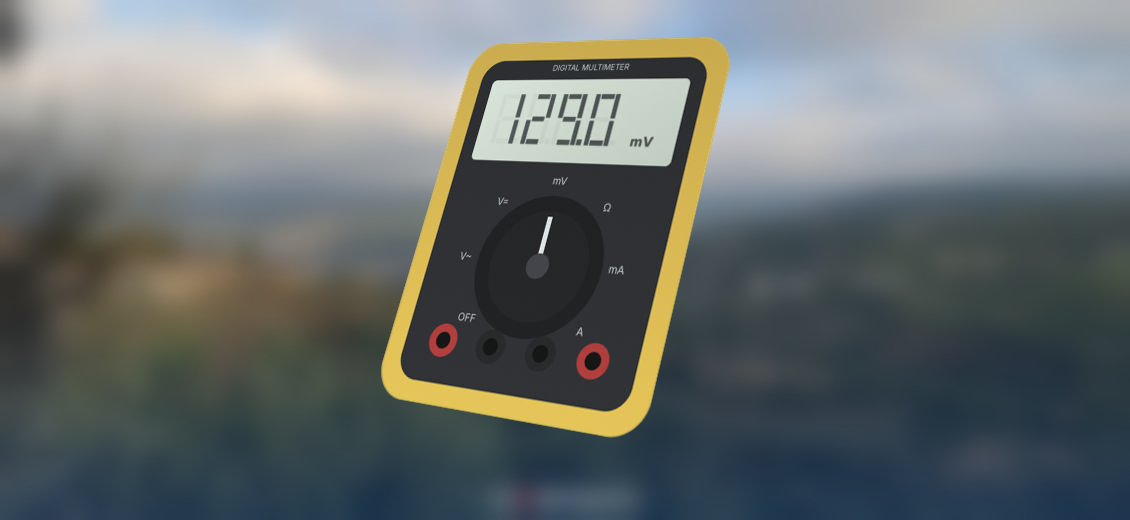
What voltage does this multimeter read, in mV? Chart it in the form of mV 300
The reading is mV 129.0
